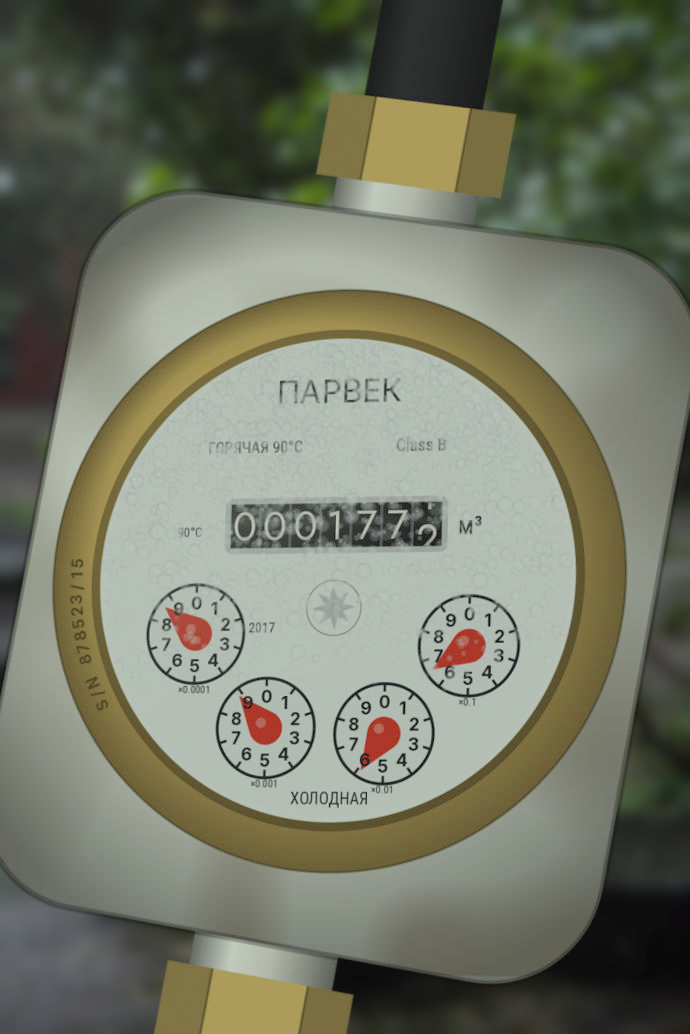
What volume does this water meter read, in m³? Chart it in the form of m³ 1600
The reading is m³ 1771.6588
